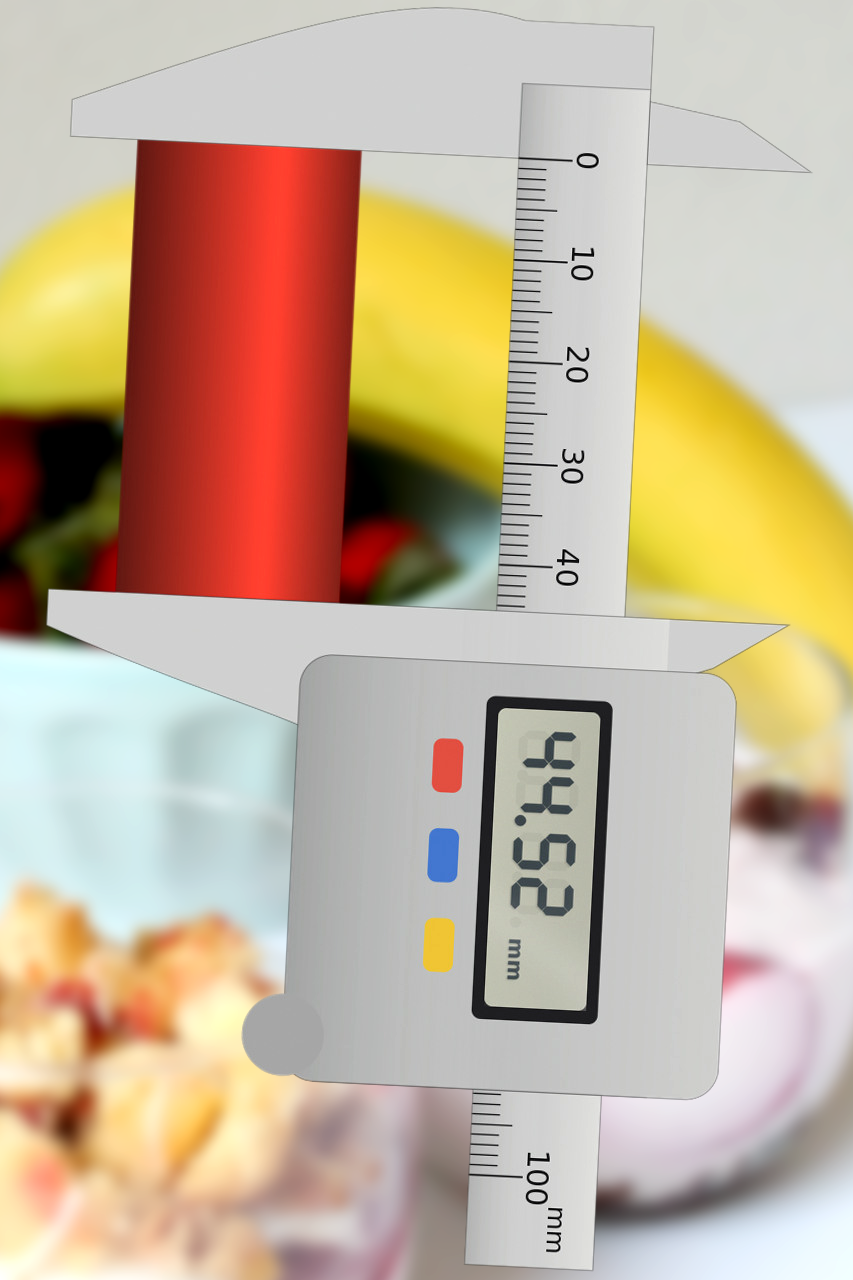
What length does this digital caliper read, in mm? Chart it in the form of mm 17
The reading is mm 44.52
